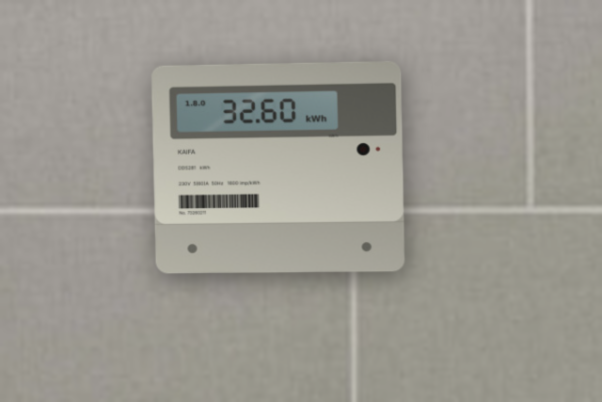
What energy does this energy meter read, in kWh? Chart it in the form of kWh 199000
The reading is kWh 32.60
